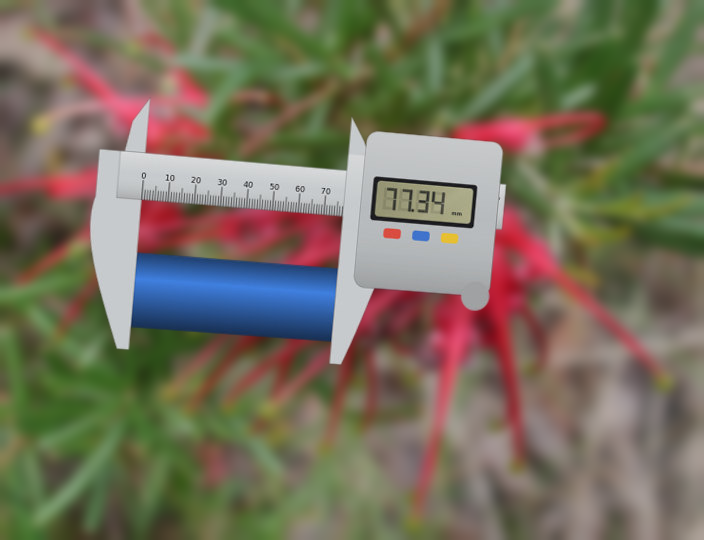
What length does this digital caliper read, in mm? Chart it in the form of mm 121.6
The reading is mm 77.34
